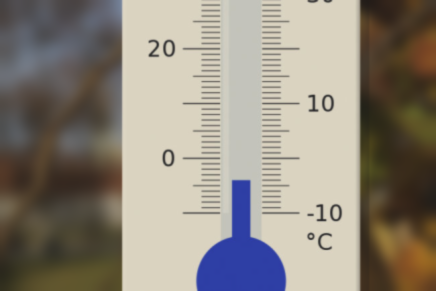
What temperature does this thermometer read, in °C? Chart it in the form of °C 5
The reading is °C -4
